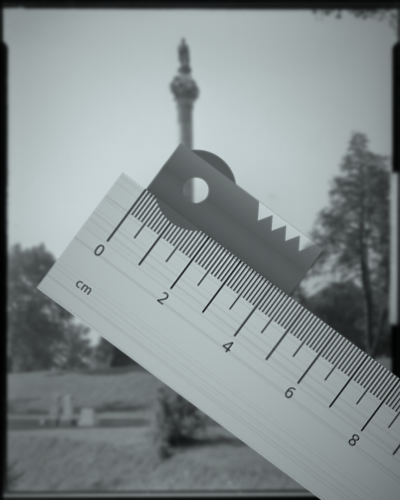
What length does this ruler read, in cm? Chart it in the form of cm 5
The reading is cm 4.5
